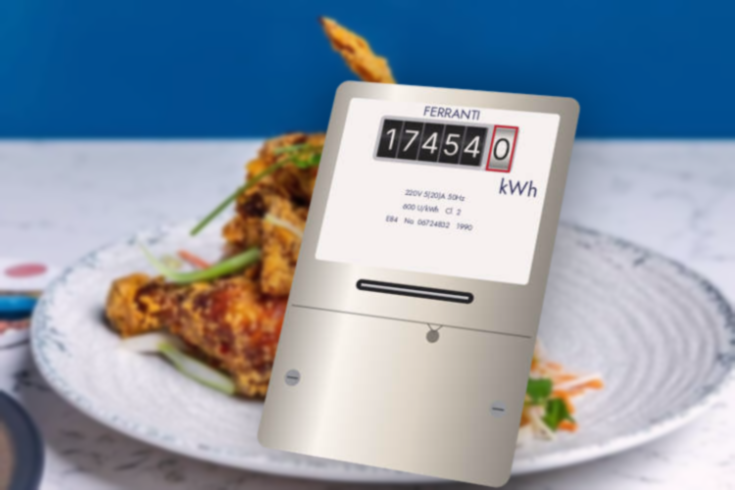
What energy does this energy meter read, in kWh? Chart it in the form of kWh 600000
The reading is kWh 17454.0
